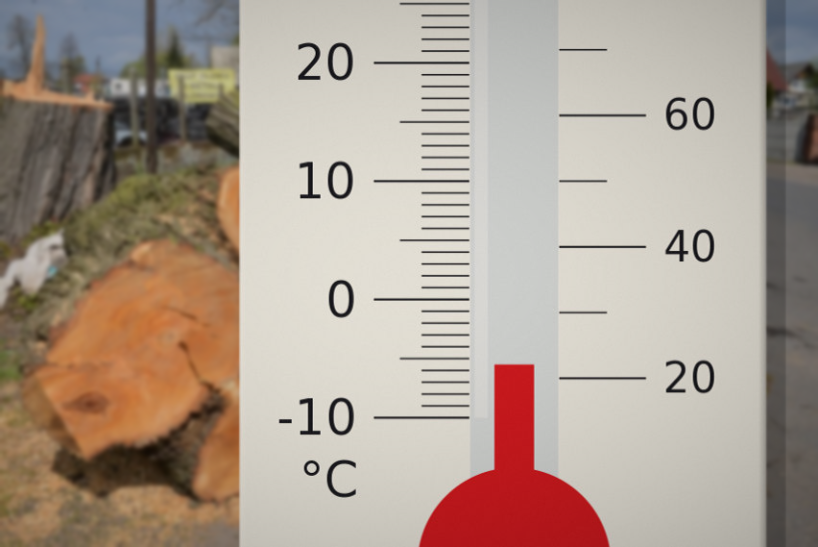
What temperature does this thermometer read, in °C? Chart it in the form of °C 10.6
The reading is °C -5.5
